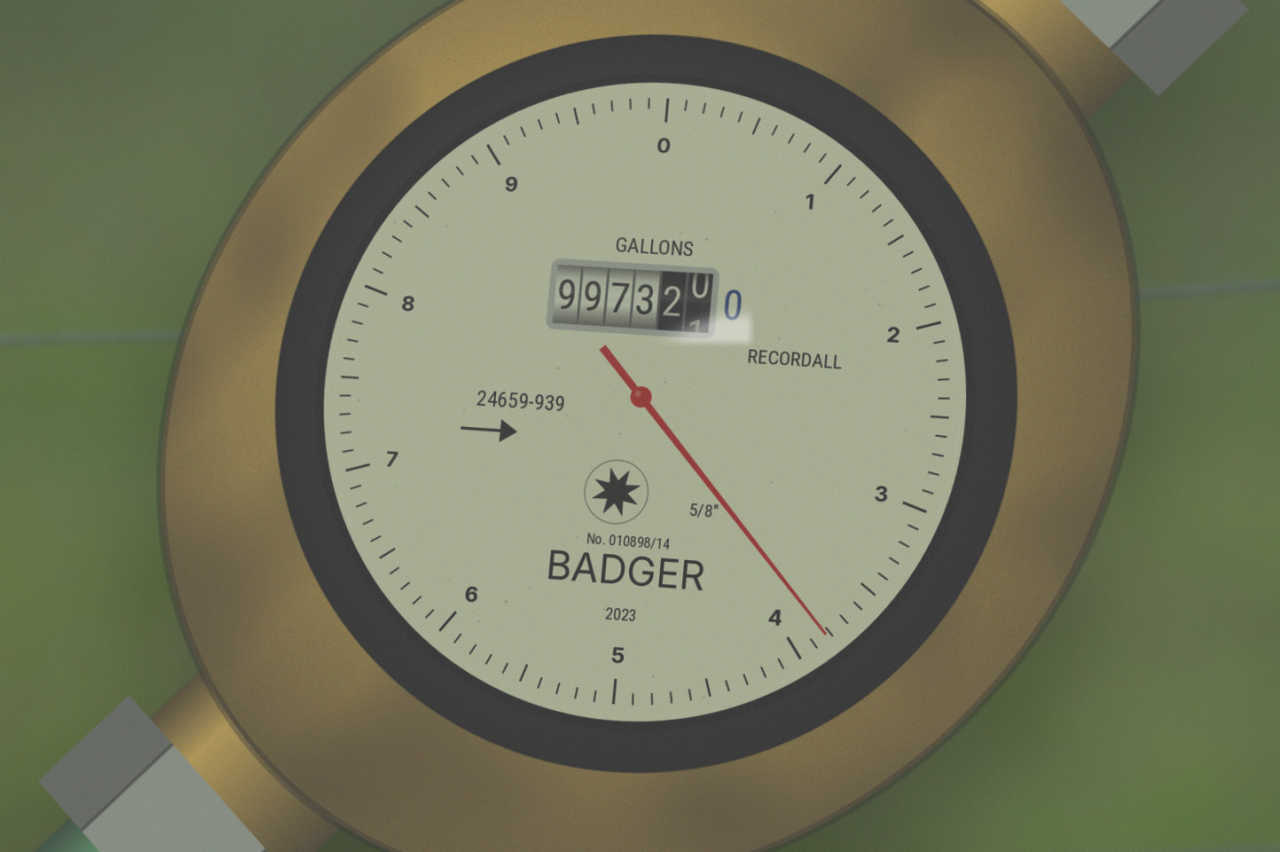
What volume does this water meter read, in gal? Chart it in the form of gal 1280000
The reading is gal 9973203.8
